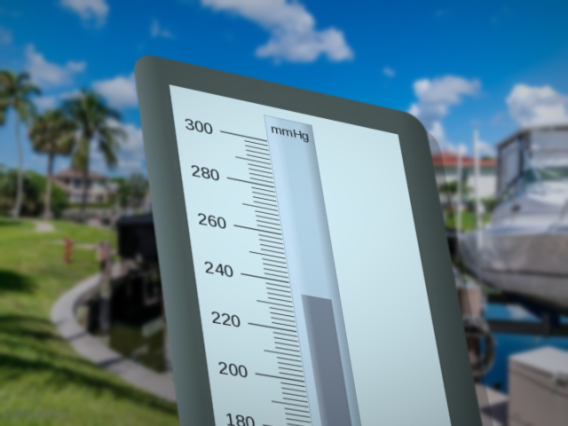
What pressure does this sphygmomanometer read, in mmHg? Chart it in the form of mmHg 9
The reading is mmHg 236
